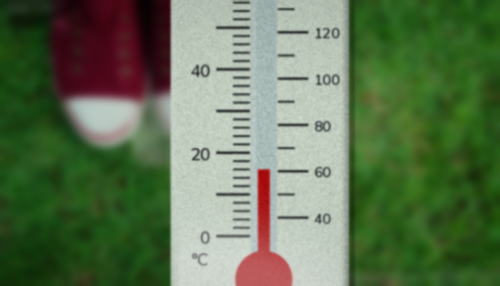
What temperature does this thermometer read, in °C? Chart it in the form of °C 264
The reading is °C 16
